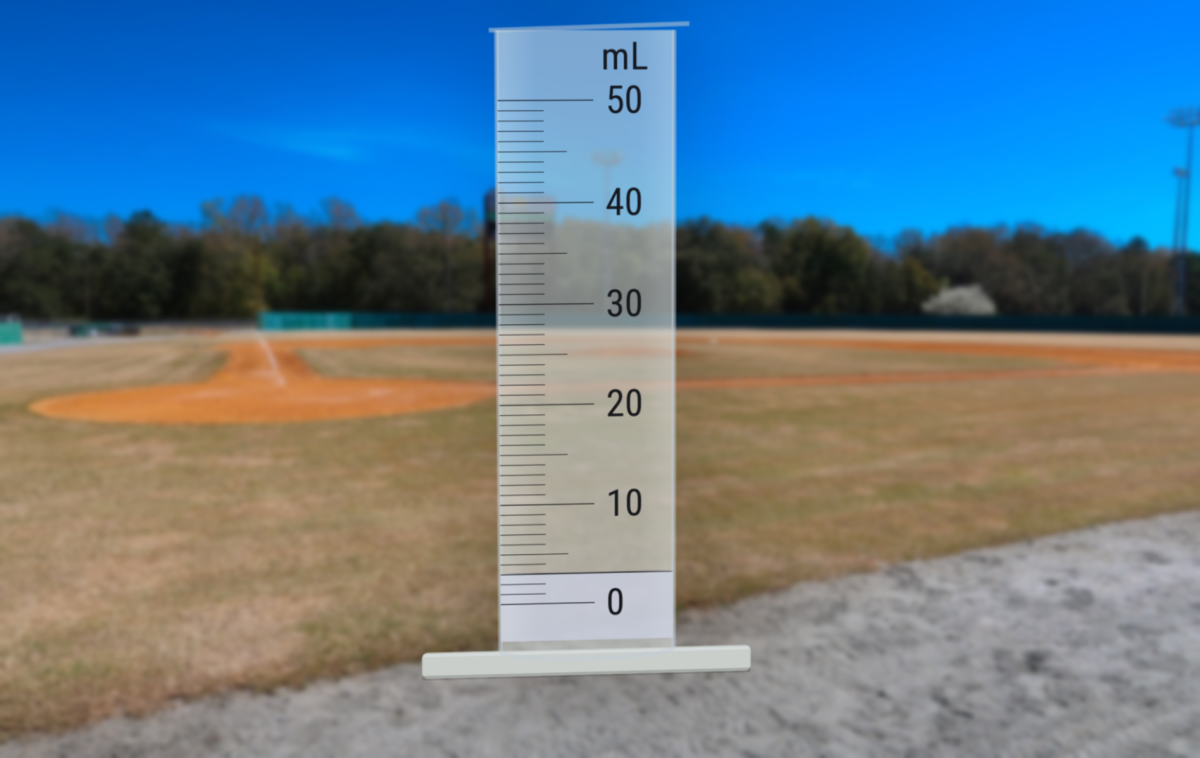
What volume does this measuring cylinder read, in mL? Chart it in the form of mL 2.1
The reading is mL 3
